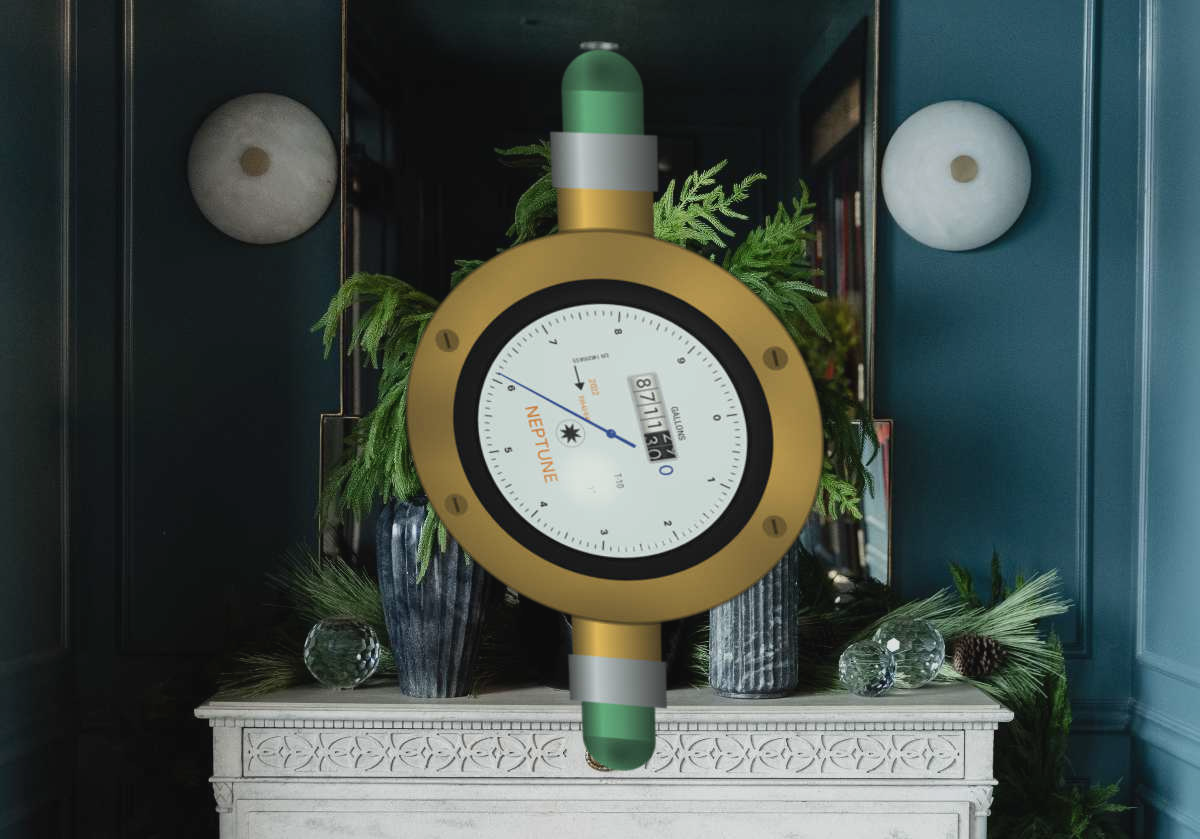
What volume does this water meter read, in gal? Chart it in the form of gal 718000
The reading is gal 8711296.1
